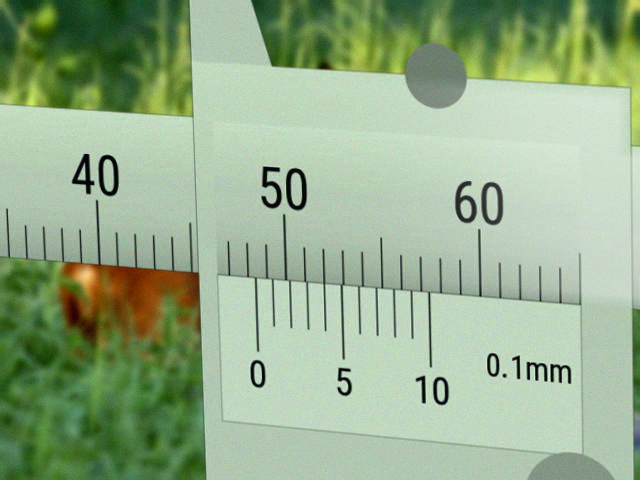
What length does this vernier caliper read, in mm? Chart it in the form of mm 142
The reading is mm 48.4
